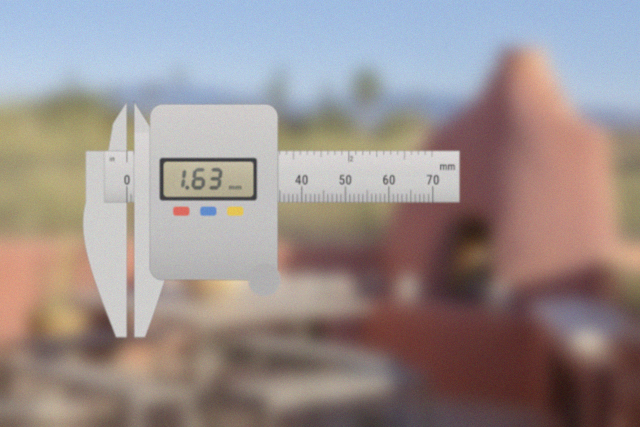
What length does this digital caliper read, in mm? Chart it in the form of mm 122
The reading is mm 1.63
